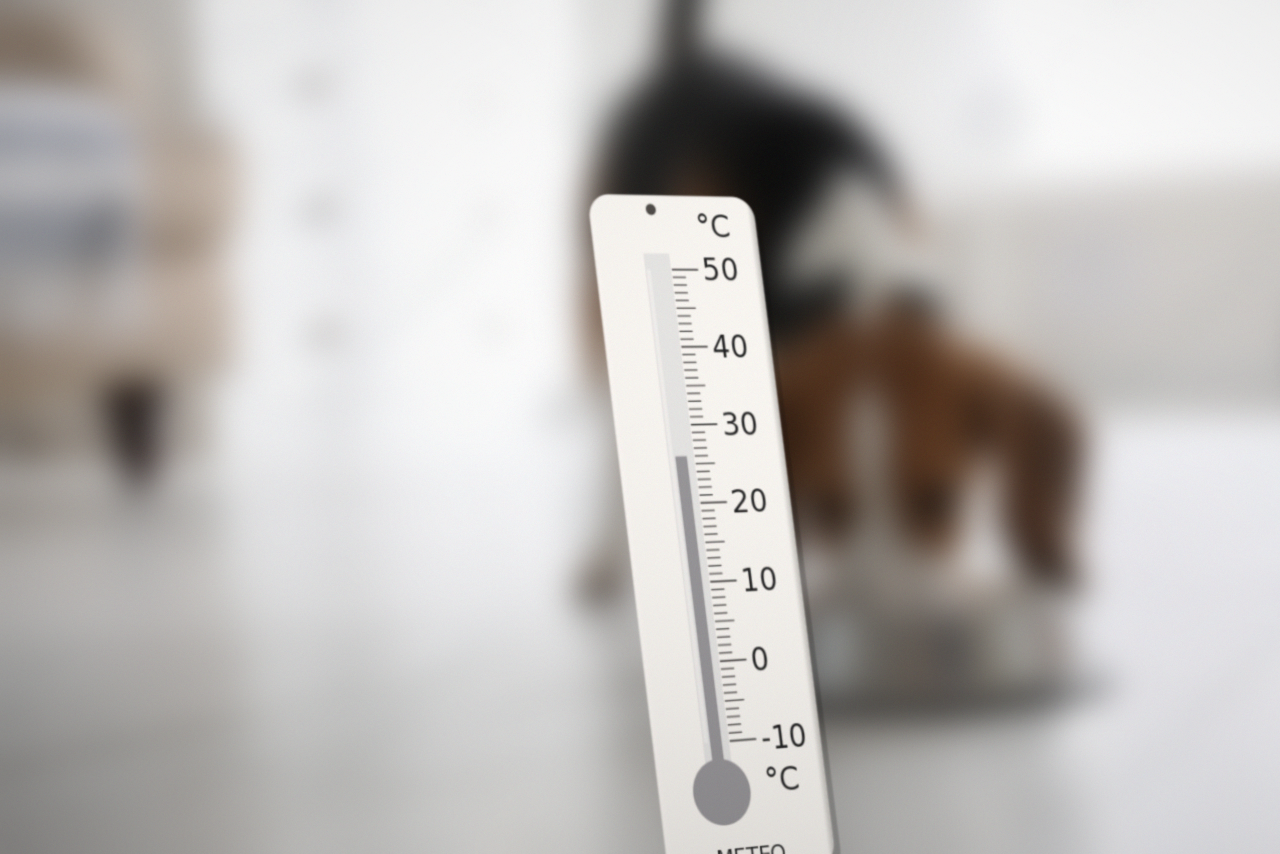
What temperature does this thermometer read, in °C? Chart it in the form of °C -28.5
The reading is °C 26
